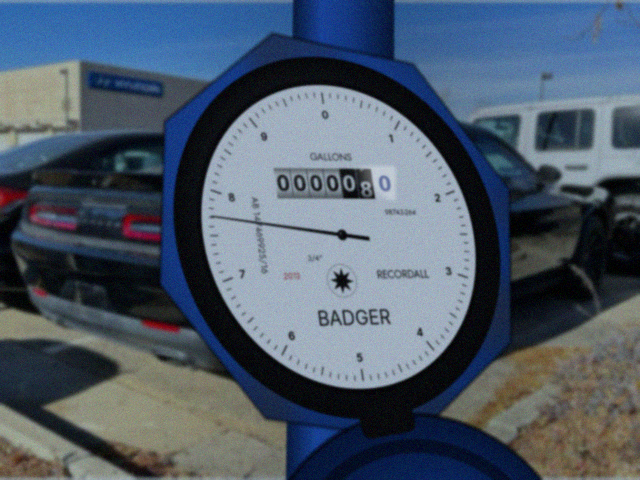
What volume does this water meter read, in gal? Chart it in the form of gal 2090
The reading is gal 77.7
